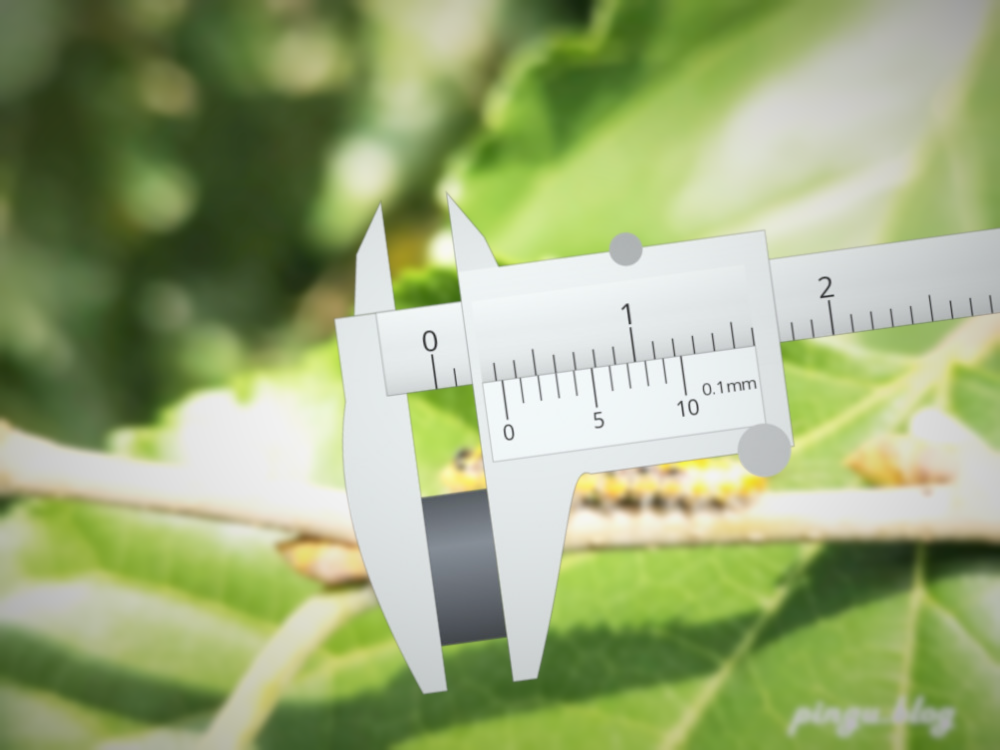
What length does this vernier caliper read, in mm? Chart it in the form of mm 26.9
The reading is mm 3.3
